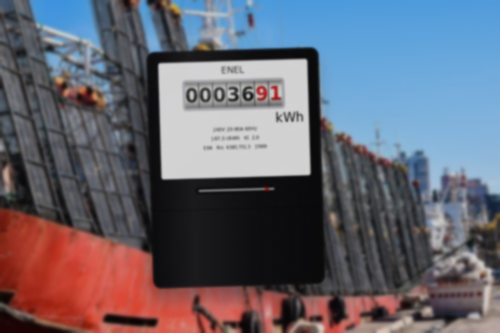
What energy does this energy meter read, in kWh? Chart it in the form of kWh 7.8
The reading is kWh 36.91
